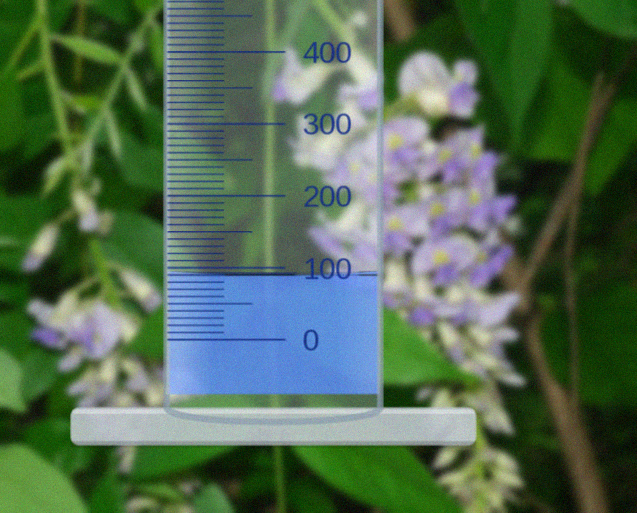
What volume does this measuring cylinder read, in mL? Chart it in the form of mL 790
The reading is mL 90
